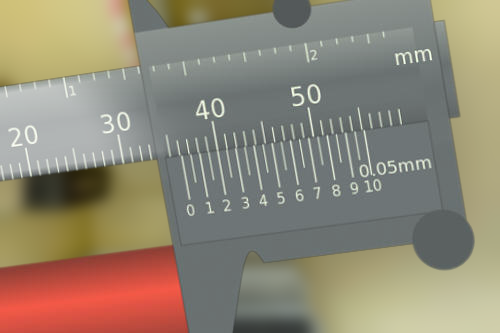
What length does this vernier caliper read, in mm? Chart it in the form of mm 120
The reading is mm 36.2
